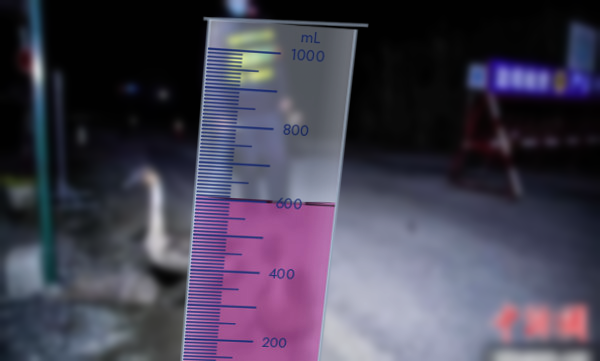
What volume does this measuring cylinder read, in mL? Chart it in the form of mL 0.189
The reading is mL 600
